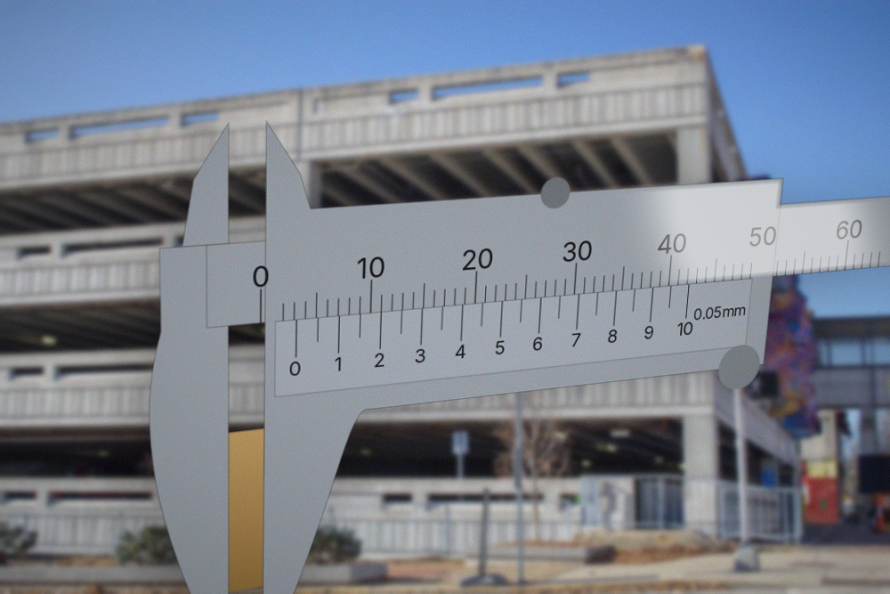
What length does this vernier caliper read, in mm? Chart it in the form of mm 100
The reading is mm 3.2
